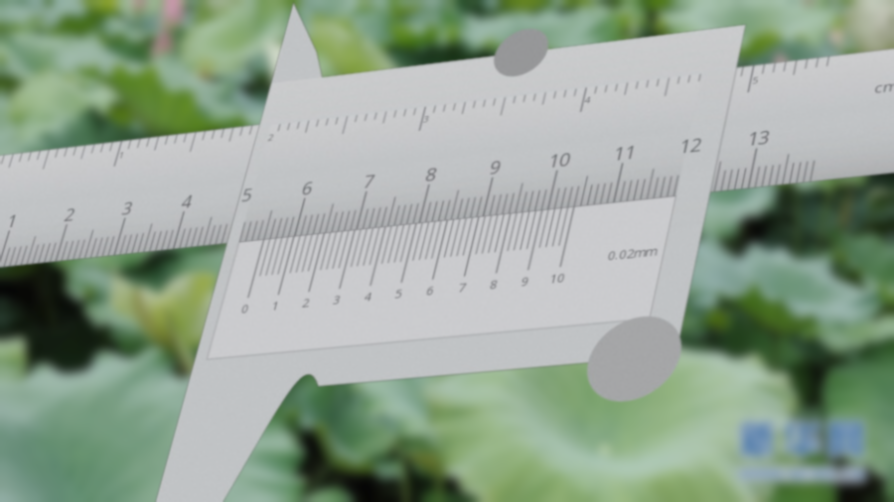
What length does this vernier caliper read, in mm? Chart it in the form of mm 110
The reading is mm 55.0
